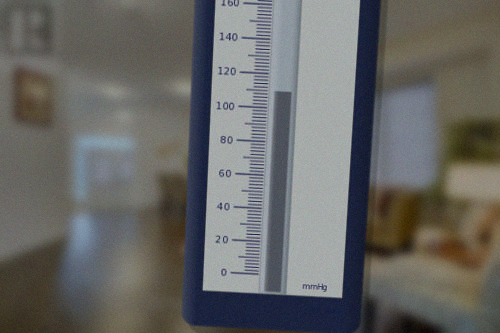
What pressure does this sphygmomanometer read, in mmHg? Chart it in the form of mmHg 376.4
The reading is mmHg 110
